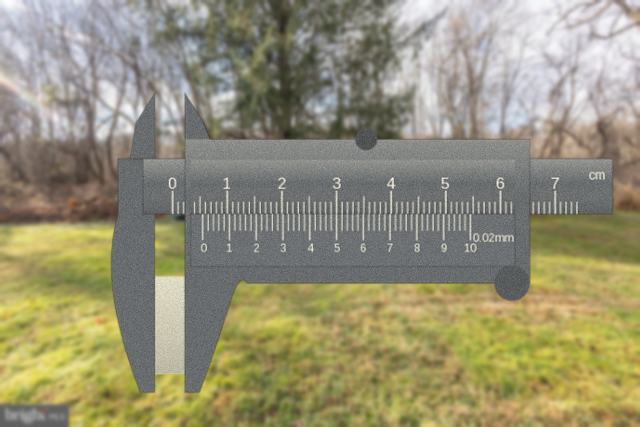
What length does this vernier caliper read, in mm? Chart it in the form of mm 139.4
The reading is mm 5.5
